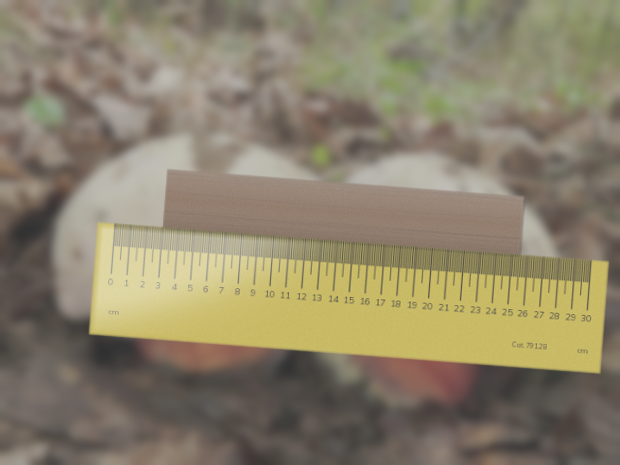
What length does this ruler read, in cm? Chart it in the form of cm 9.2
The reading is cm 22.5
